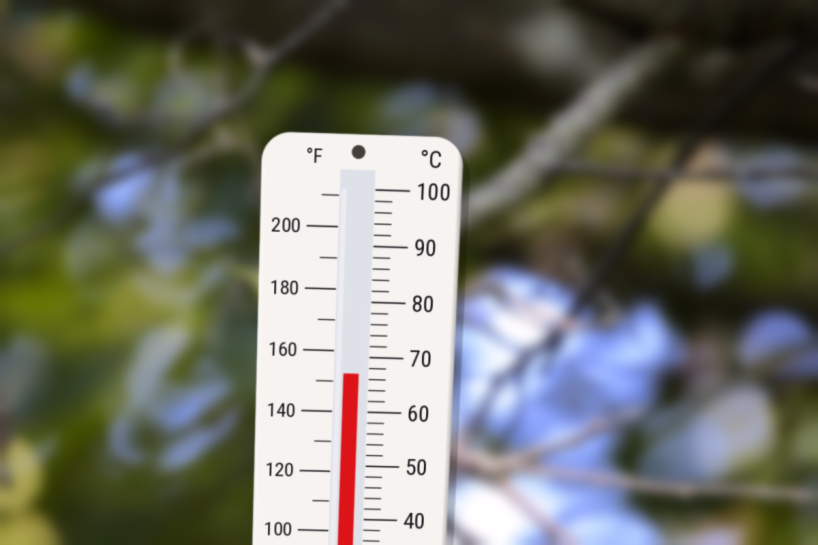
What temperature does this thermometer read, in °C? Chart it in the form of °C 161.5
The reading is °C 67
